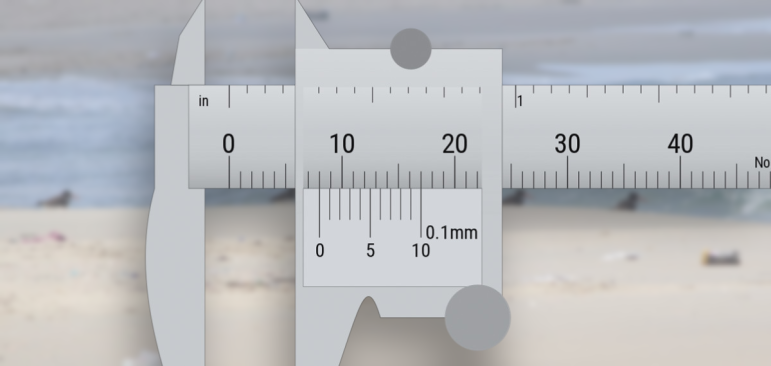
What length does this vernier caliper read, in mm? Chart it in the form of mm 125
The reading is mm 8.0
